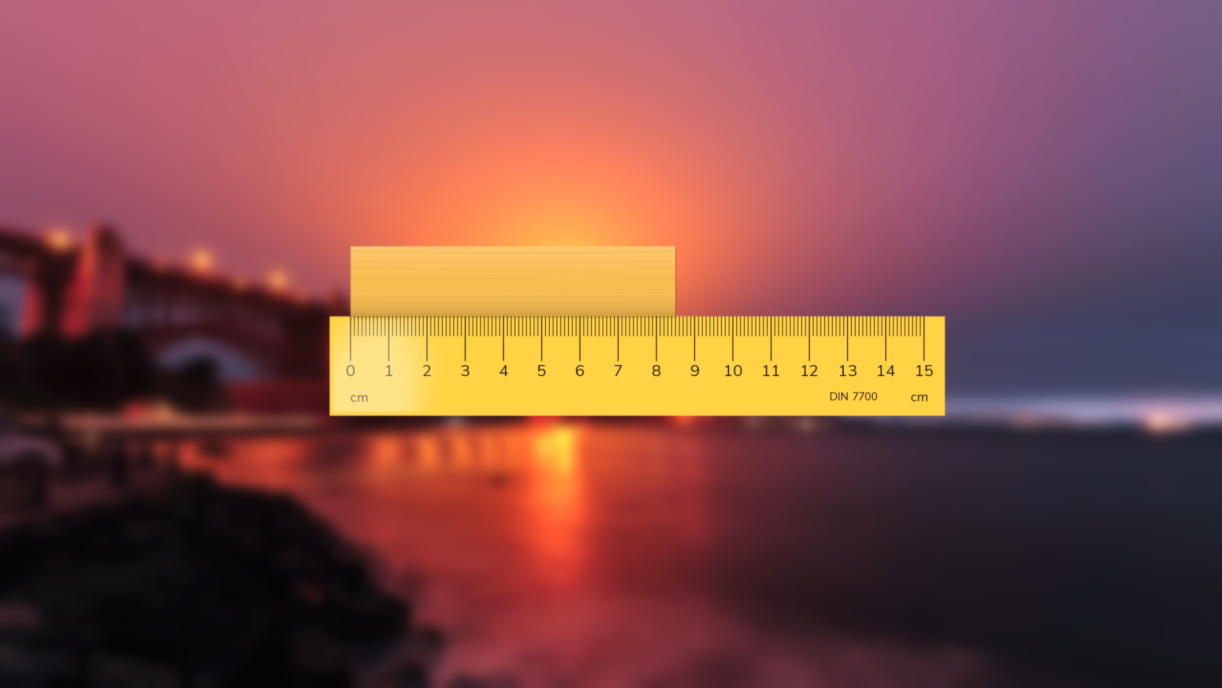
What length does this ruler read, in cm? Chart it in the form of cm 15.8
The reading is cm 8.5
